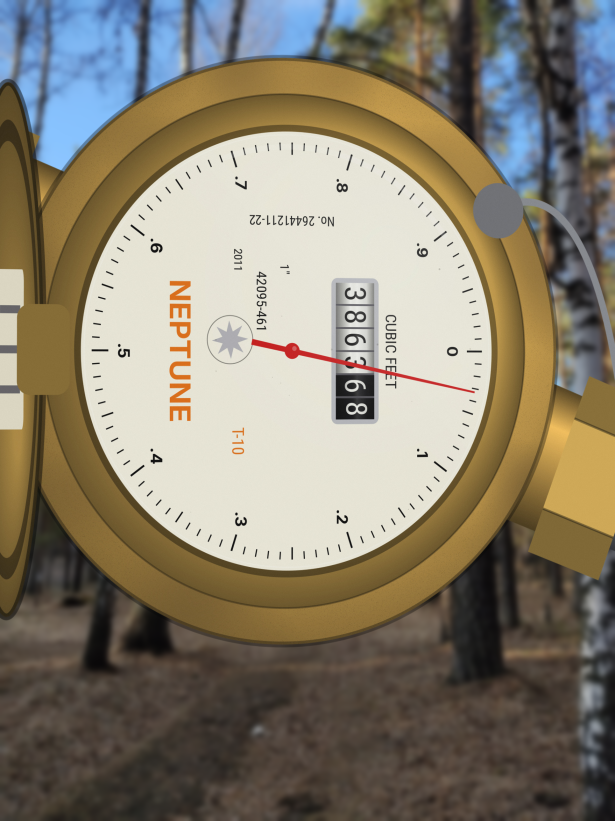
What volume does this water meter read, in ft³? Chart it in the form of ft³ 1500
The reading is ft³ 386368.03
